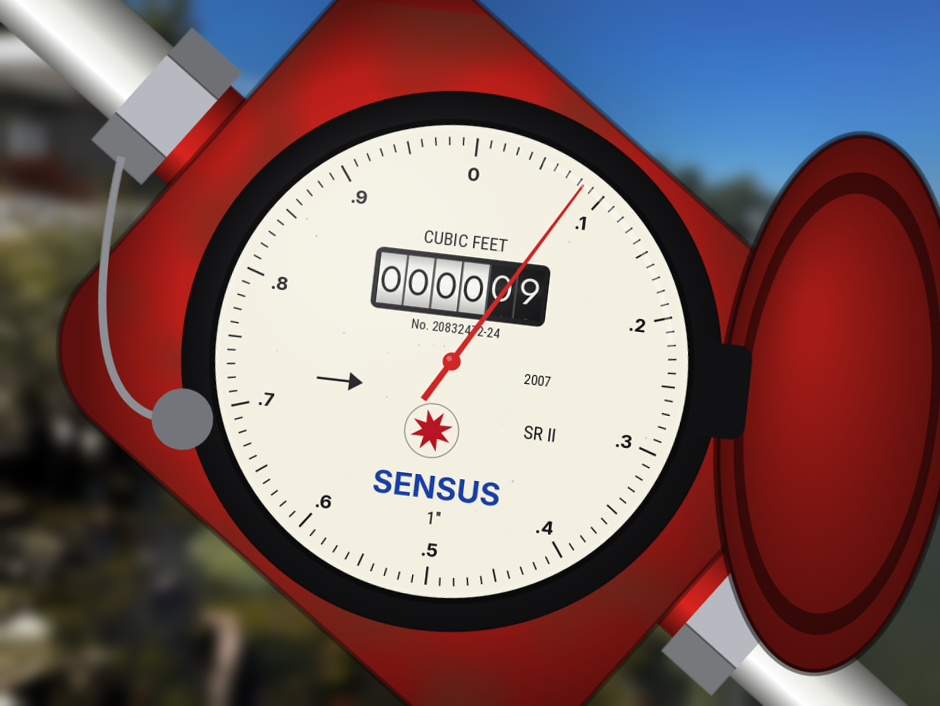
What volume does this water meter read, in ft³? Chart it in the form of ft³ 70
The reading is ft³ 9.08
